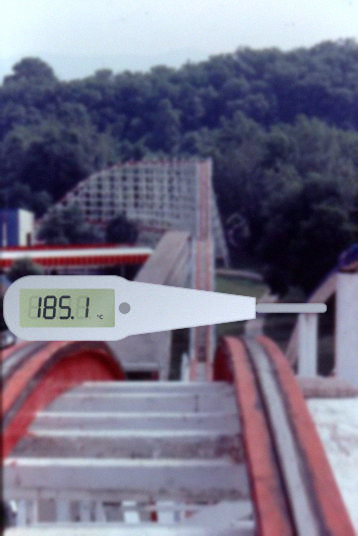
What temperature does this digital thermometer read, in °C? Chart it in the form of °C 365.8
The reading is °C 185.1
